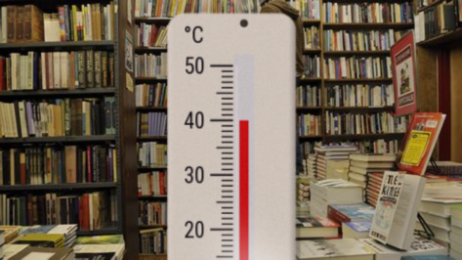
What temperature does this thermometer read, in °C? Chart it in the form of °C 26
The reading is °C 40
